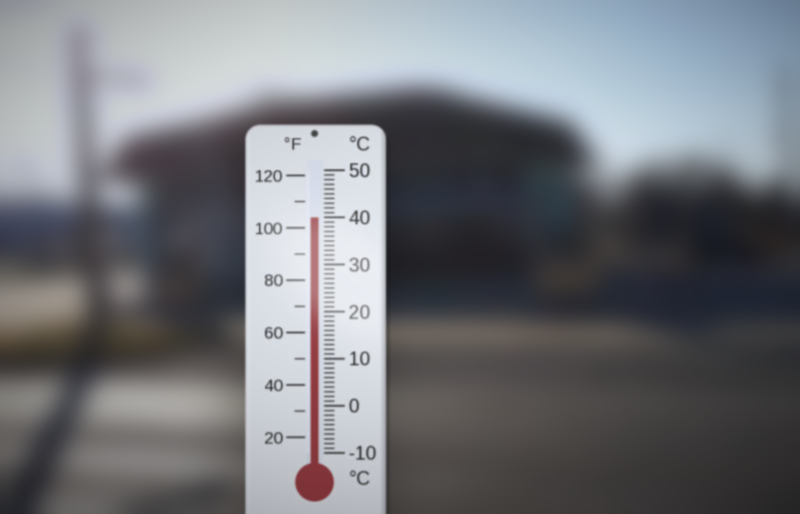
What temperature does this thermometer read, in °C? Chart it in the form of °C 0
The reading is °C 40
